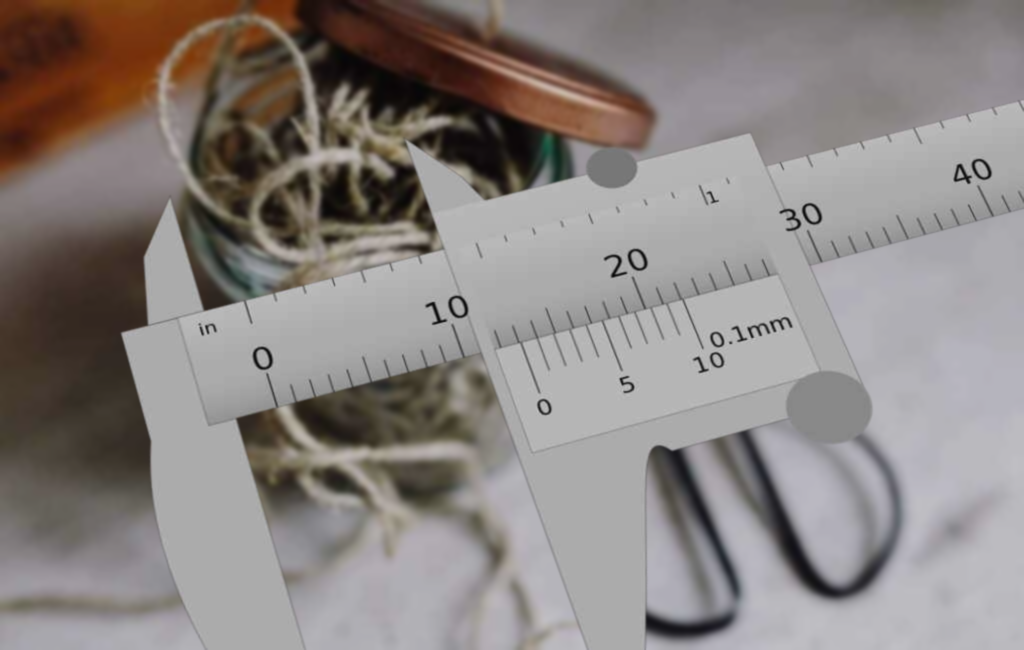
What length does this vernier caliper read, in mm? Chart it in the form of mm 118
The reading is mm 13.1
